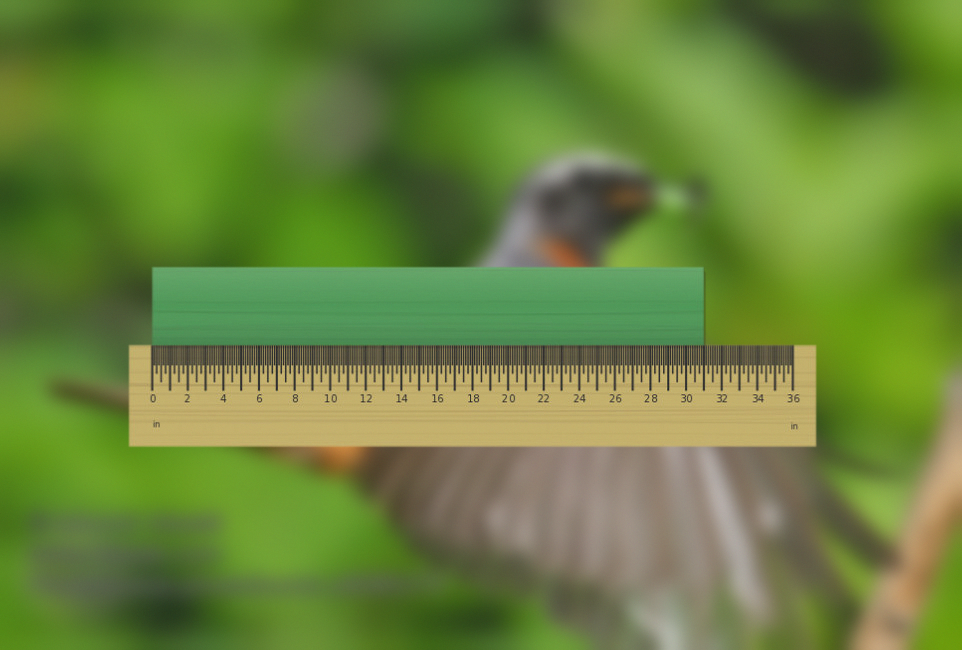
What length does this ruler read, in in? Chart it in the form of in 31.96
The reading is in 31
